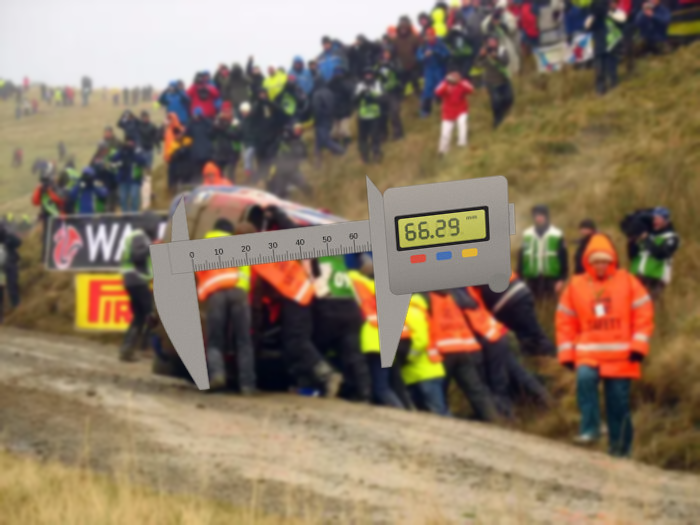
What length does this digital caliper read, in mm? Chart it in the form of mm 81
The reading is mm 66.29
